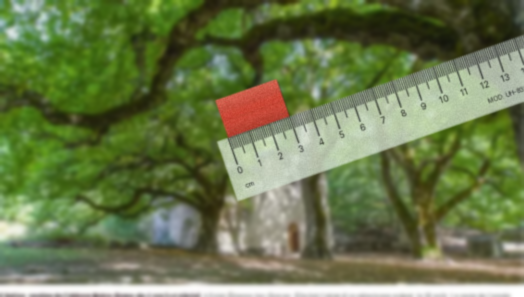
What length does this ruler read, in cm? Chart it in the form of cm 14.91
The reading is cm 3
